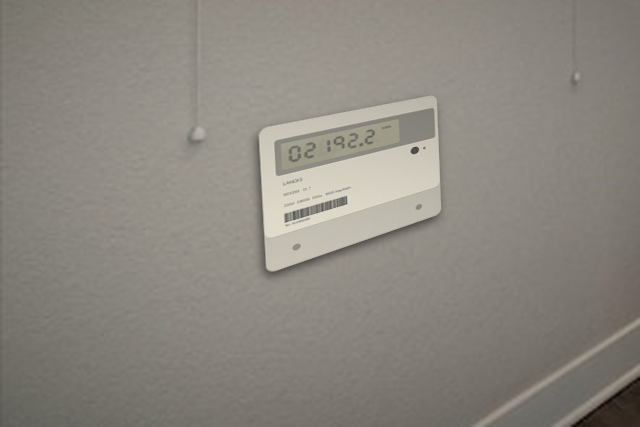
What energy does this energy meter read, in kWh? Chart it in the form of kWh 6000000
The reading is kWh 2192.2
